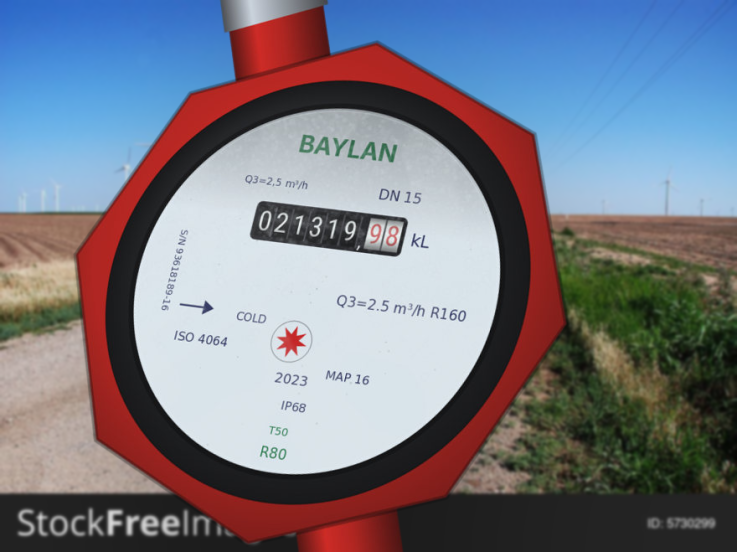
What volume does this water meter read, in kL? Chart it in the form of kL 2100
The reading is kL 21319.98
